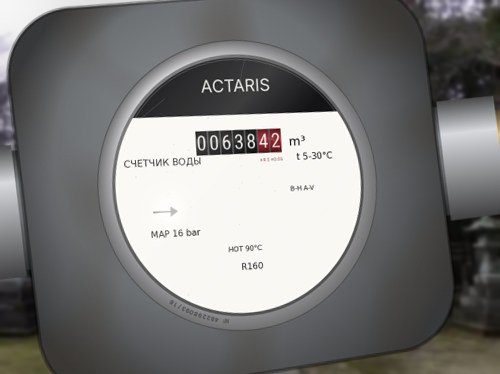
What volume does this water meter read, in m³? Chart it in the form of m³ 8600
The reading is m³ 638.42
